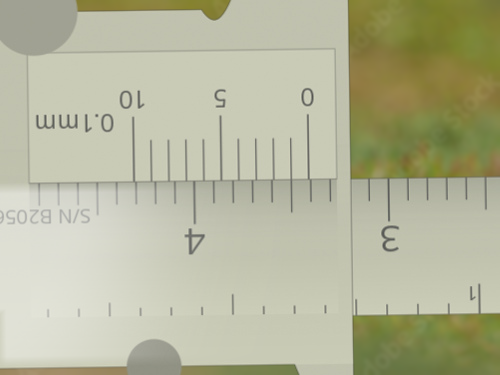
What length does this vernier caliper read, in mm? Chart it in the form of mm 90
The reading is mm 34.1
